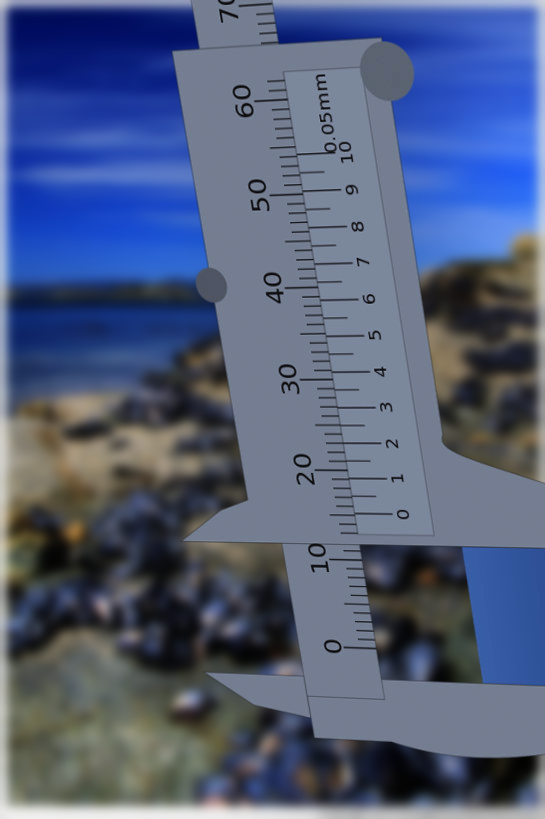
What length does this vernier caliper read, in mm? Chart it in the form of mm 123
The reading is mm 15.2
